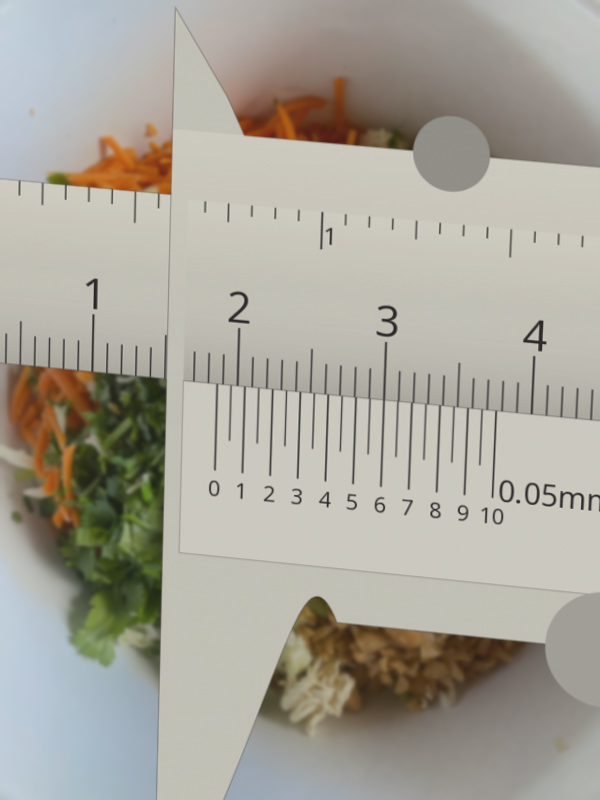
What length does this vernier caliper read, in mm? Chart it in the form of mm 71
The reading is mm 18.6
